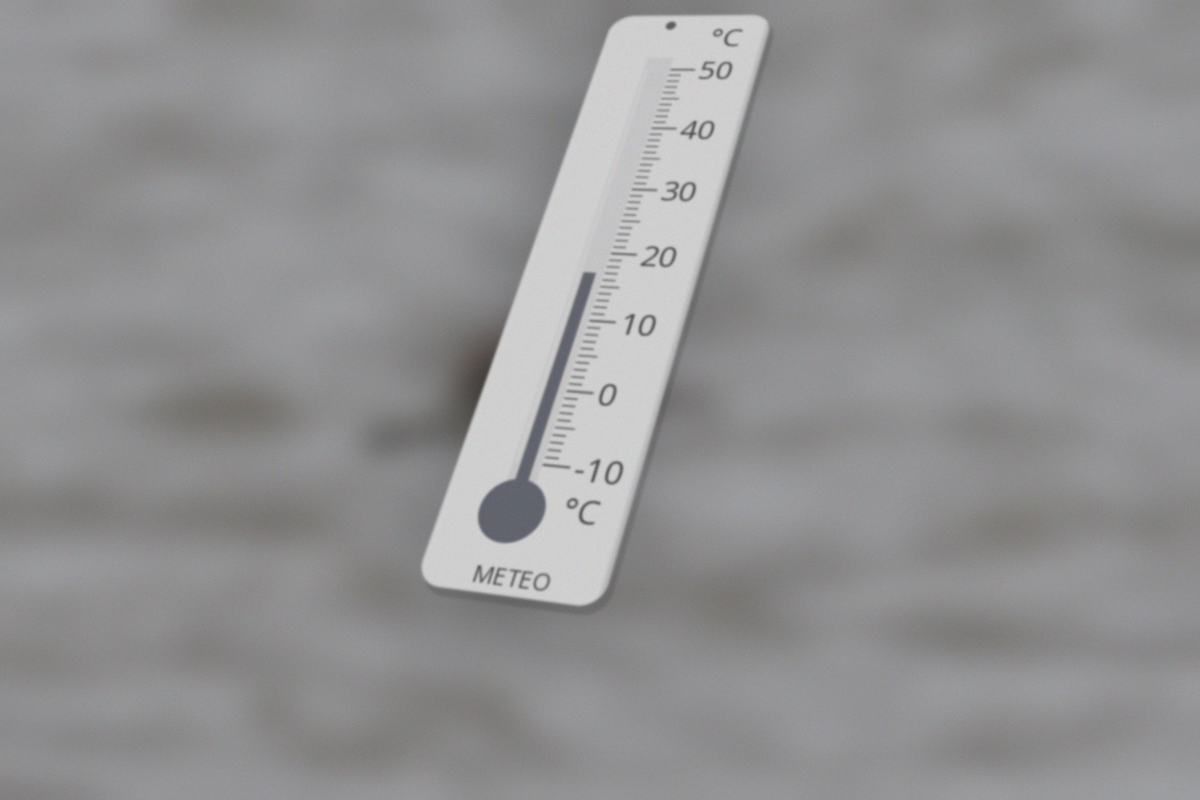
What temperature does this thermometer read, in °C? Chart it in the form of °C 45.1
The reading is °C 17
